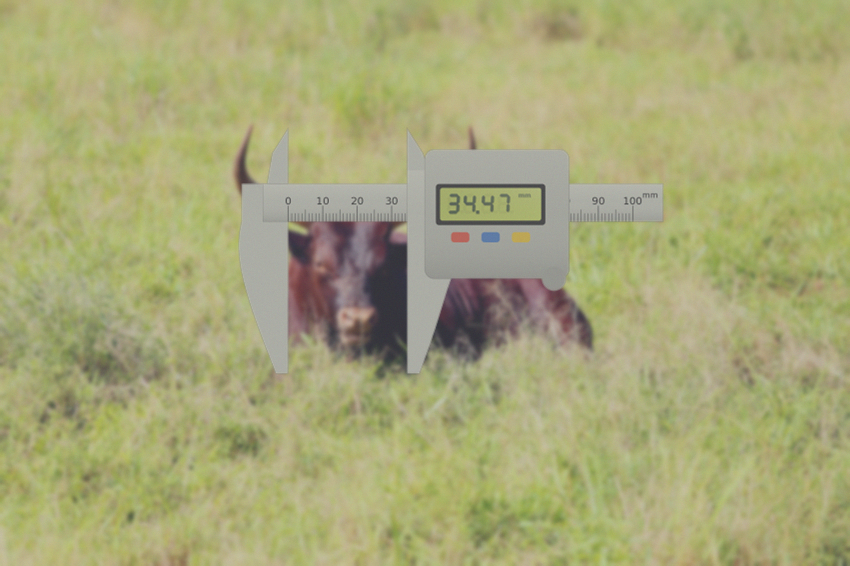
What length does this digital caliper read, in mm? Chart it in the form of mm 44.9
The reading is mm 34.47
